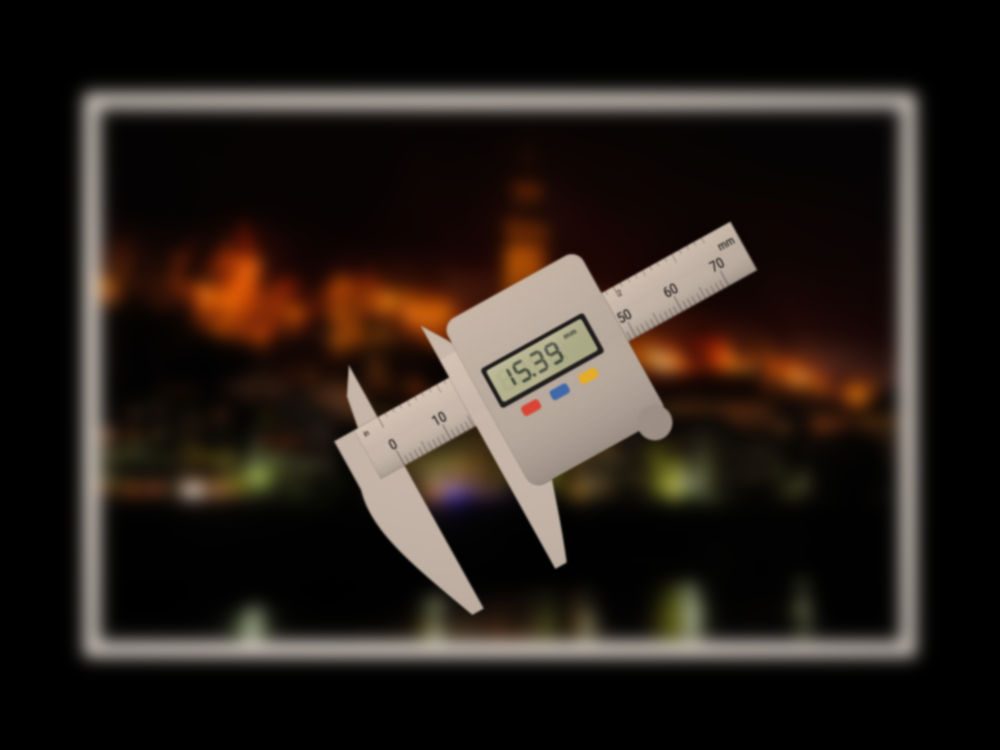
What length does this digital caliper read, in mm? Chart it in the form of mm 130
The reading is mm 15.39
